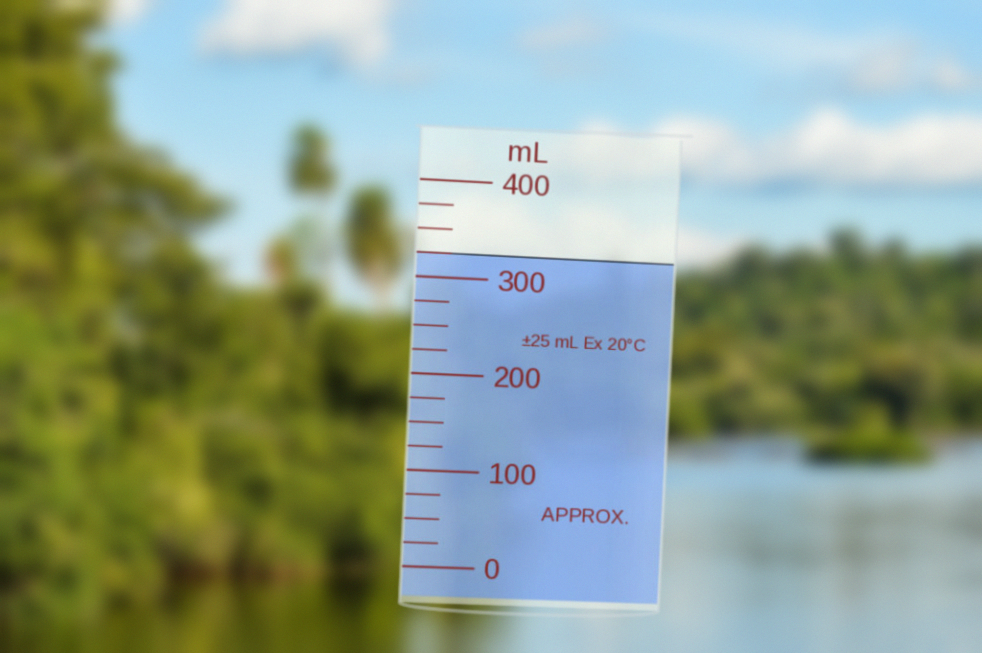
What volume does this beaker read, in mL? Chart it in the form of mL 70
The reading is mL 325
